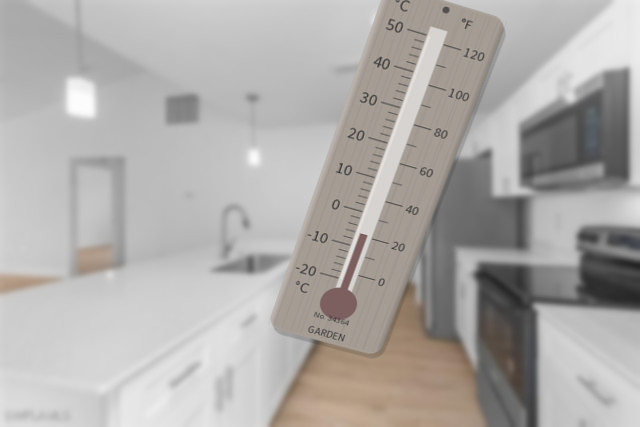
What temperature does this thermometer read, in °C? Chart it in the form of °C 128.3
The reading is °C -6
